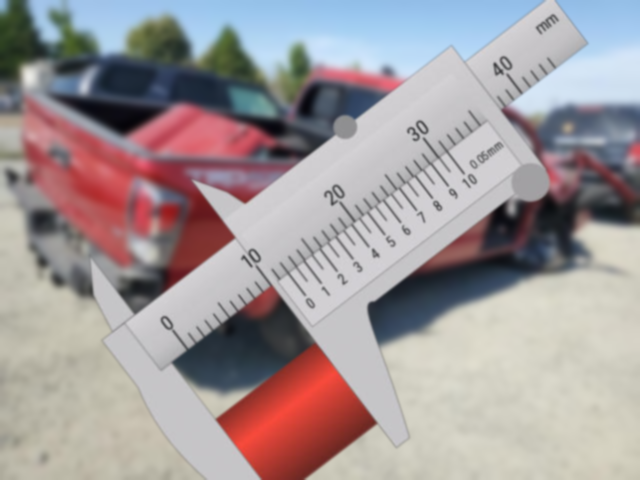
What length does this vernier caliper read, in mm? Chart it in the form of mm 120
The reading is mm 12.0
